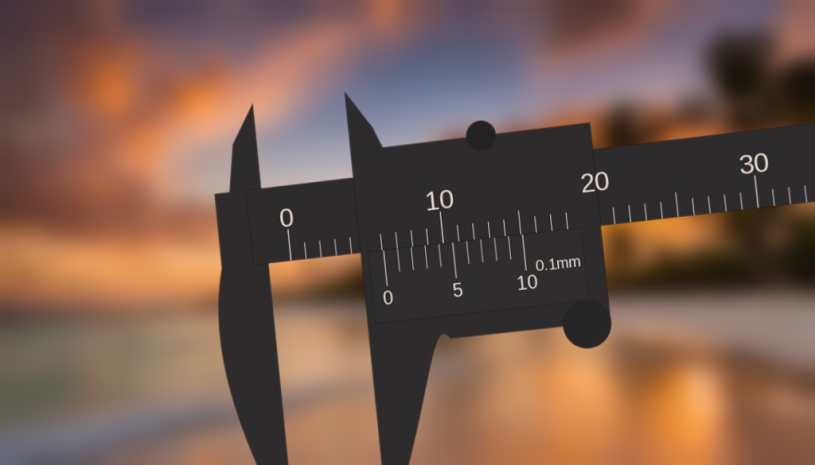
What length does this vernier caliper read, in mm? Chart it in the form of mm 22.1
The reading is mm 6.1
